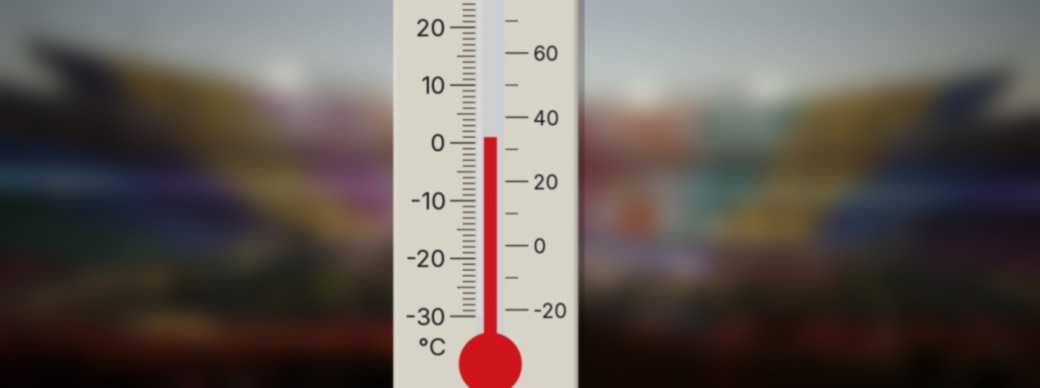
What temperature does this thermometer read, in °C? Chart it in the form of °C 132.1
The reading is °C 1
